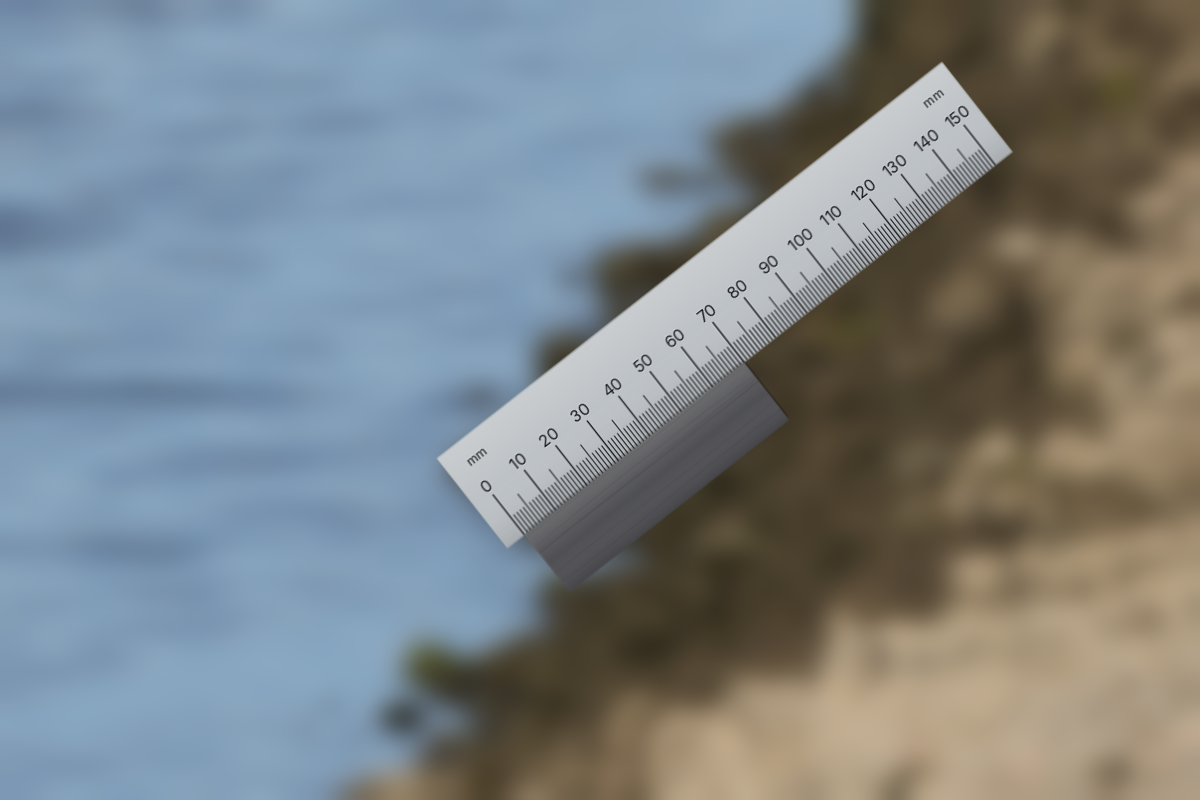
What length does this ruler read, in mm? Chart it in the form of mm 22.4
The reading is mm 70
